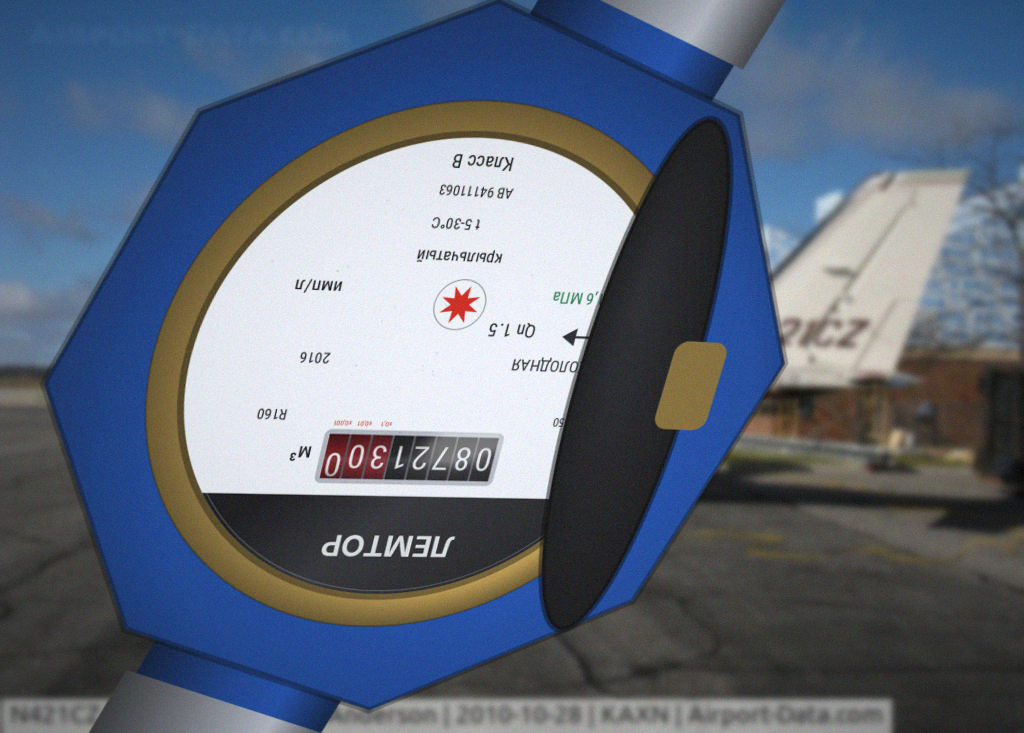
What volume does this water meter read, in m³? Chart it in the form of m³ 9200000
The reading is m³ 8721.300
